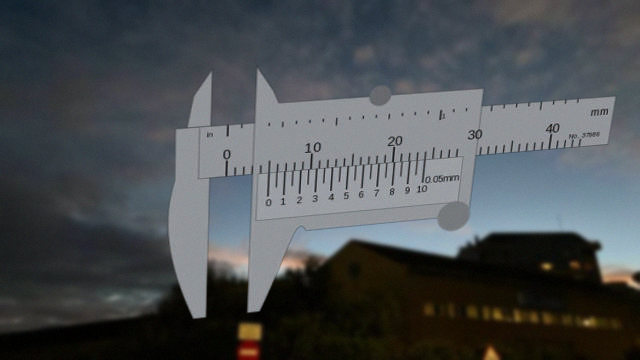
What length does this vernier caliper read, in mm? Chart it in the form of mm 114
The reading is mm 5.0
